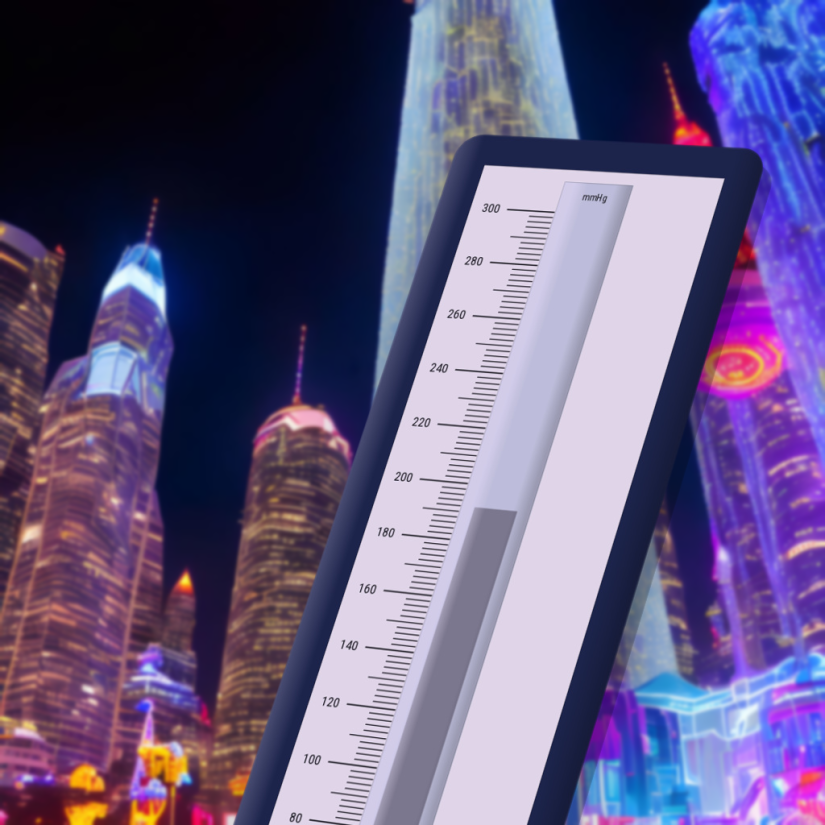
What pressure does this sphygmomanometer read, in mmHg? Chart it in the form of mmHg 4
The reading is mmHg 192
